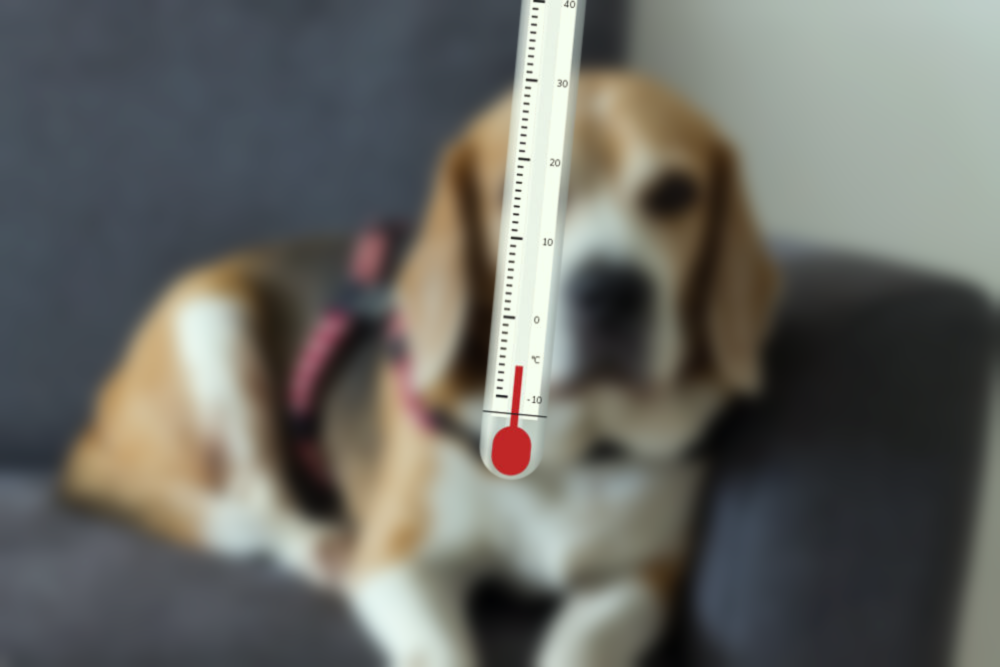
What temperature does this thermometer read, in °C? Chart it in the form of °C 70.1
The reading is °C -6
